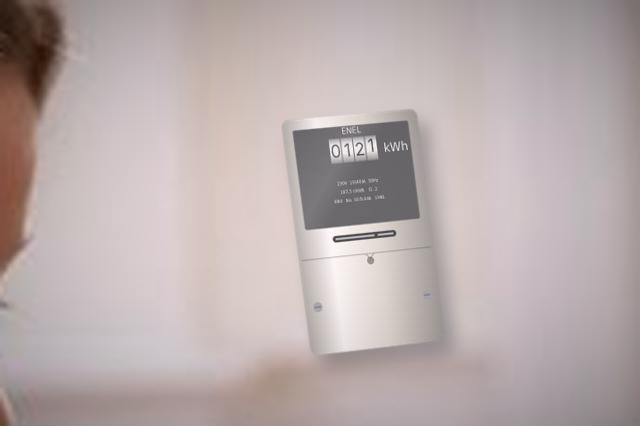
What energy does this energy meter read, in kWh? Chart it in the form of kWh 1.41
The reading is kWh 121
